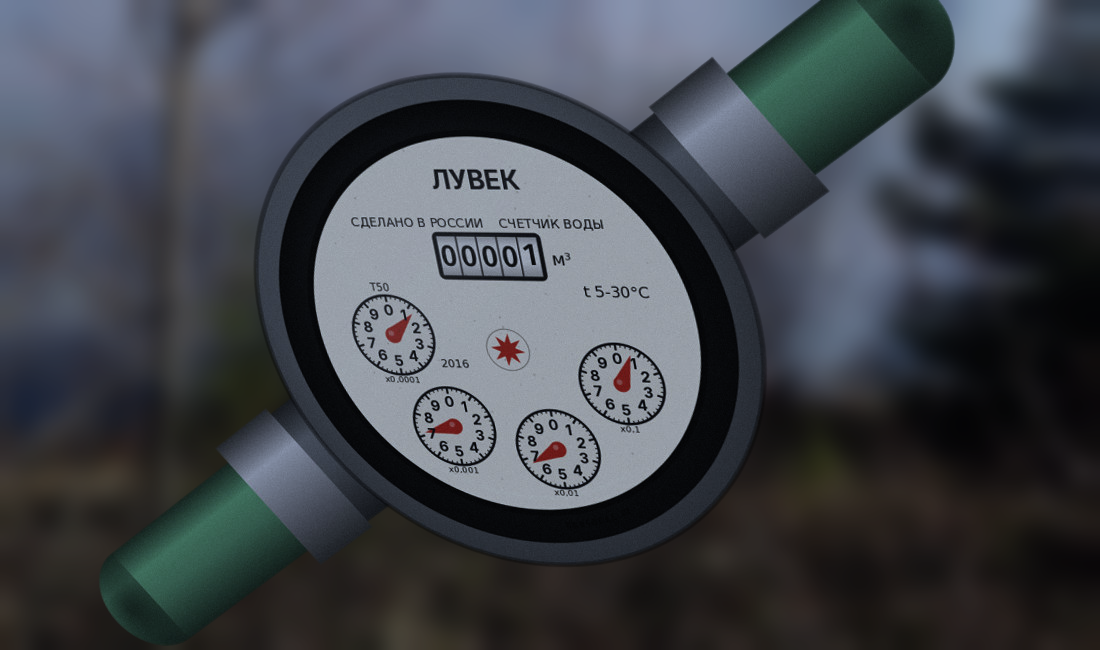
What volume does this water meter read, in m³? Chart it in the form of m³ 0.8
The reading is m³ 1.0671
